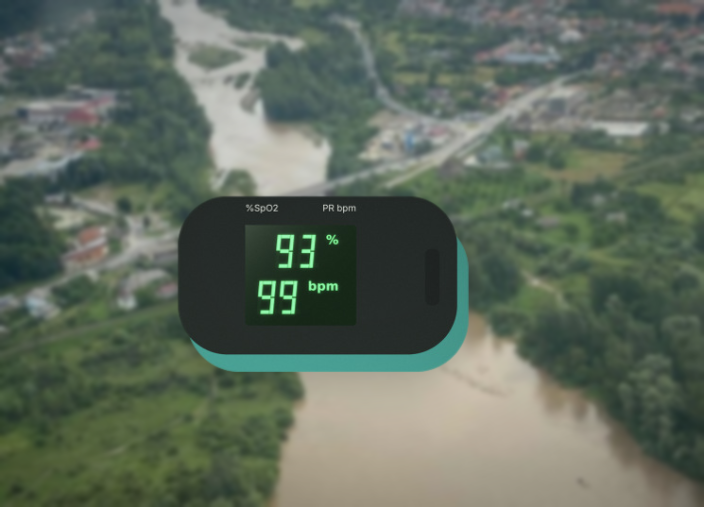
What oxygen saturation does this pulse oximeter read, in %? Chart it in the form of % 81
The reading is % 93
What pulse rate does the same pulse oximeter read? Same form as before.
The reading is bpm 99
